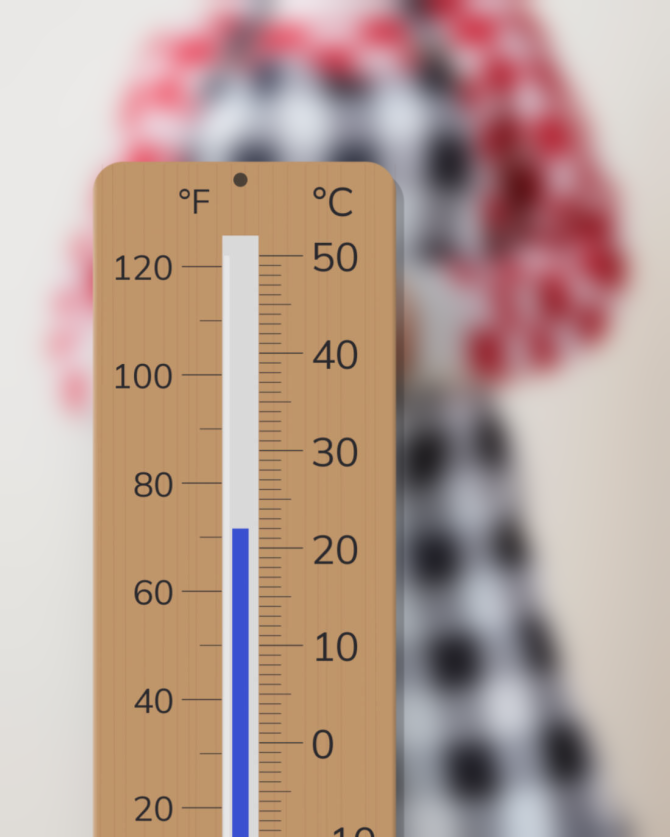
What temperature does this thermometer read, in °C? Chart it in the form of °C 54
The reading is °C 22
